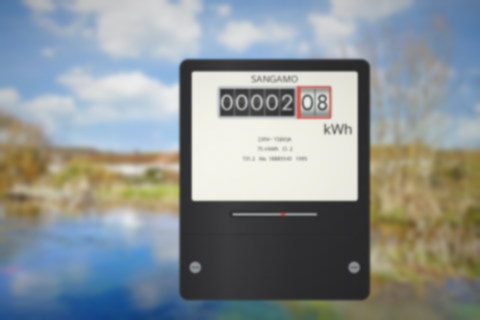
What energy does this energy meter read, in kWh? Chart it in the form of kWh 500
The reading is kWh 2.08
